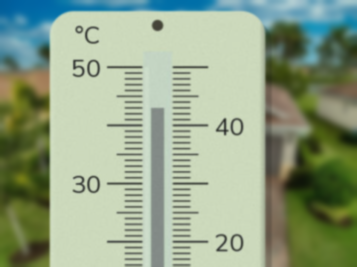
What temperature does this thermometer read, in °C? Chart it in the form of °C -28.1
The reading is °C 43
